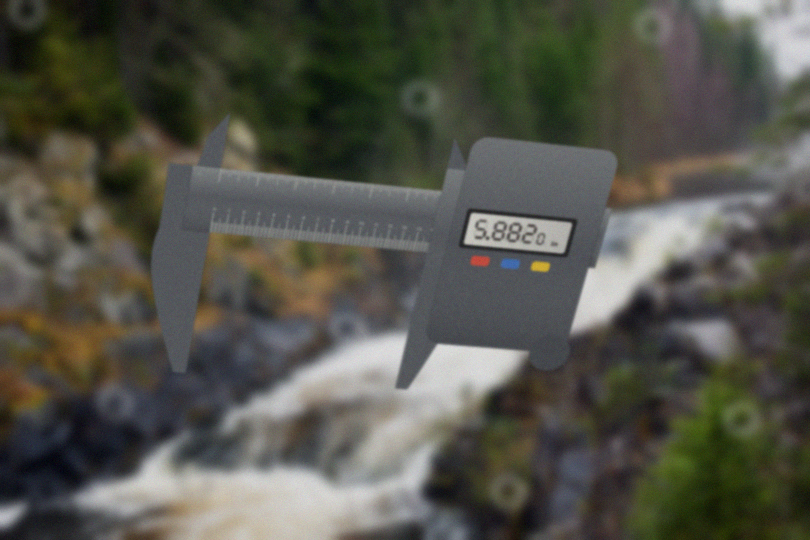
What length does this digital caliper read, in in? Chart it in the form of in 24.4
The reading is in 5.8820
